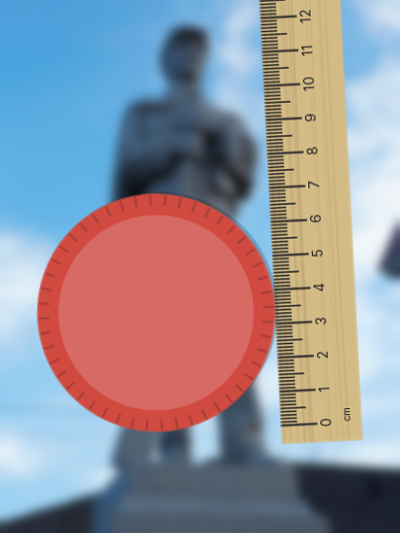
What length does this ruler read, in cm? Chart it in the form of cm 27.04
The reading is cm 7
